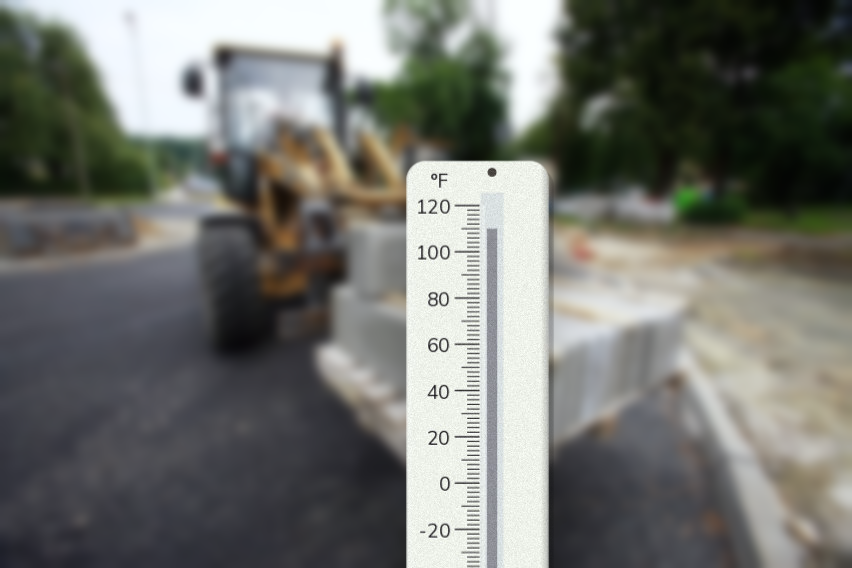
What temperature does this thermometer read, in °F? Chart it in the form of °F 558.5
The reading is °F 110
